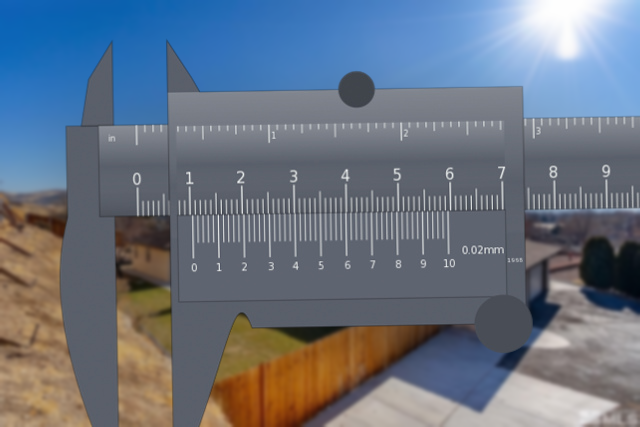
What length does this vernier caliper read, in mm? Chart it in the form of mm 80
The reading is mm 10.5
